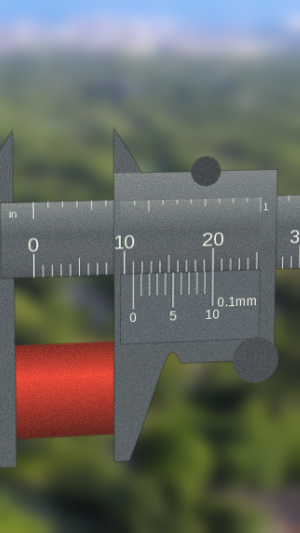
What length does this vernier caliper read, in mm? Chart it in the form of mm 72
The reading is mm 11.0
